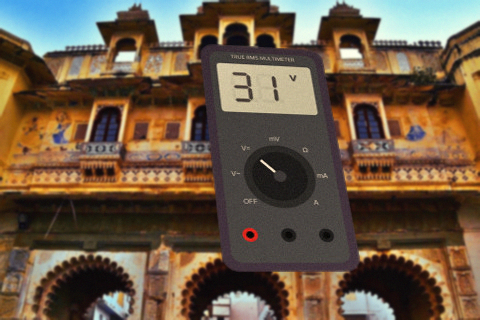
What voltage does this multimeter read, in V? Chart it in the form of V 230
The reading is V 31
